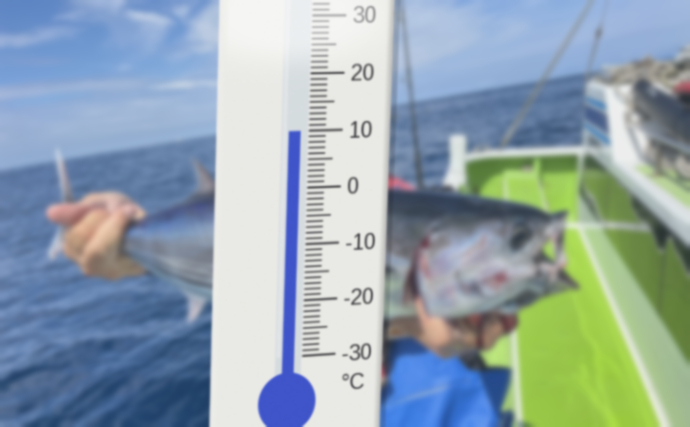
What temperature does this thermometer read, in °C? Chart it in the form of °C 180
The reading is °C 10
